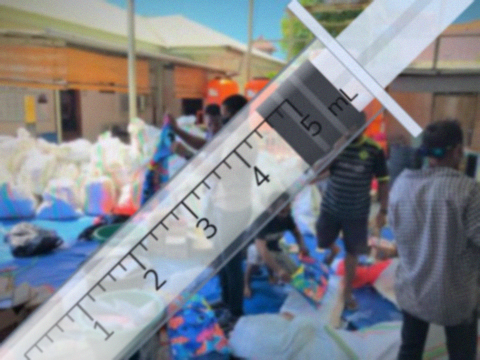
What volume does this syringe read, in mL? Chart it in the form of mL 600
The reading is mL 4.6
